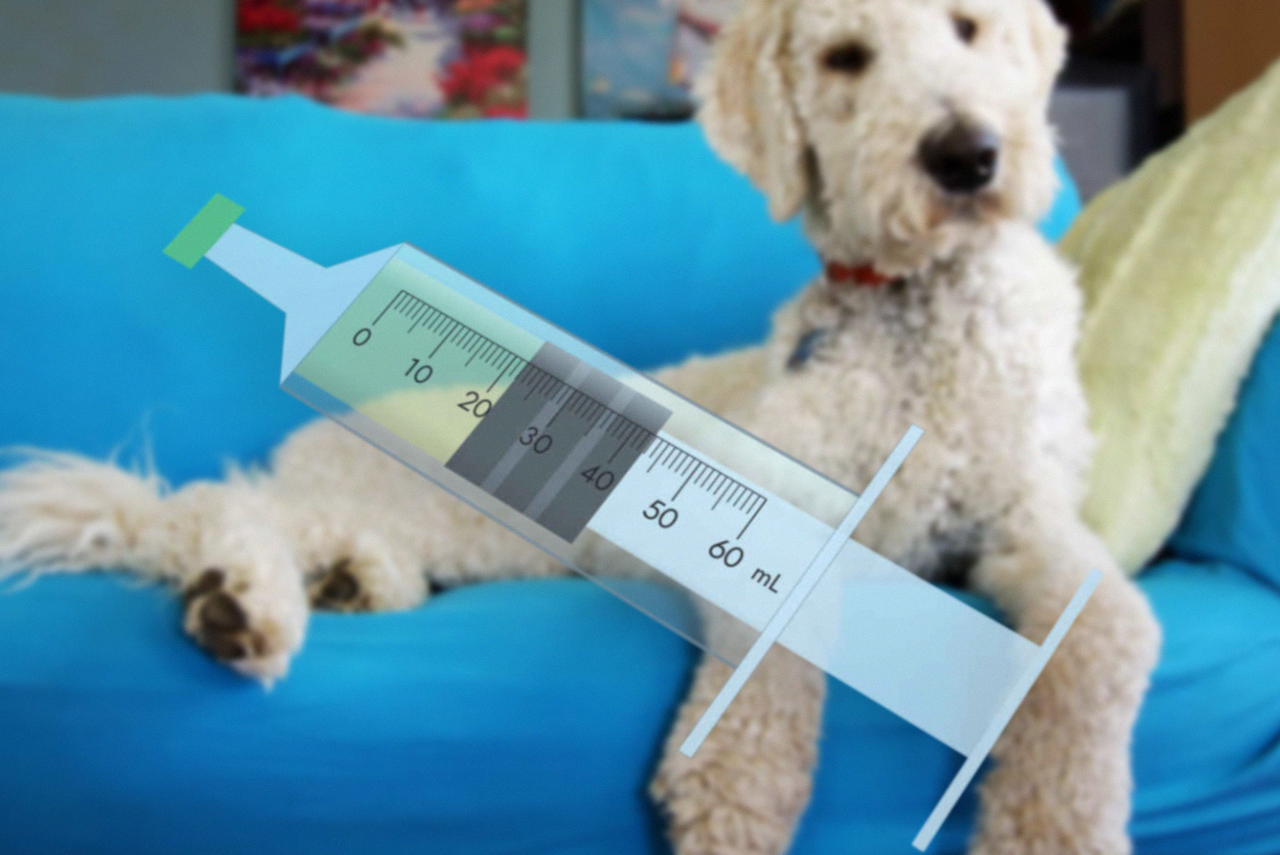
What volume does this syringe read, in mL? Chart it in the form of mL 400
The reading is mL 22
